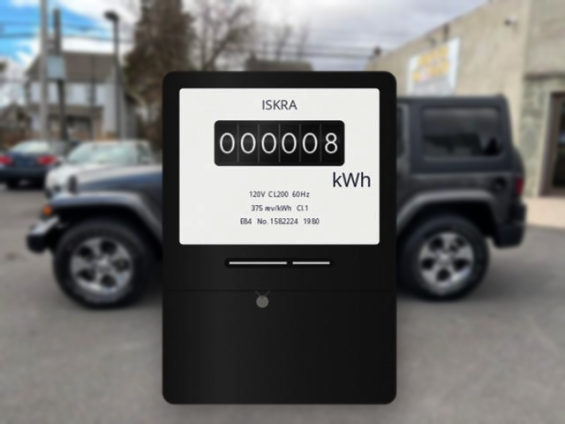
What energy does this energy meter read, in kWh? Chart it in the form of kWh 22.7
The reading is kWh 8
